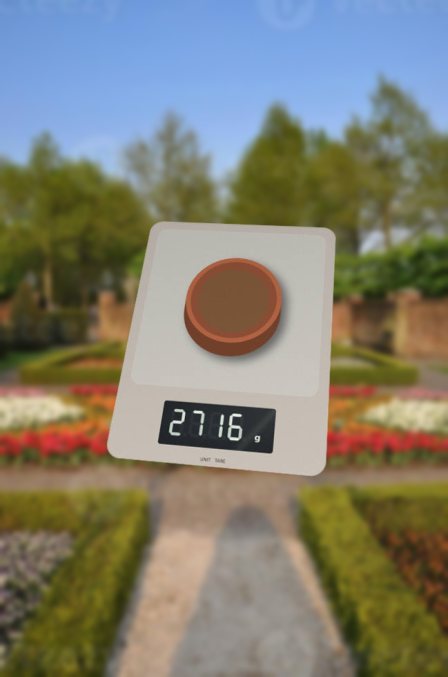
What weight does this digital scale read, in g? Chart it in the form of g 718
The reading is g 2716
